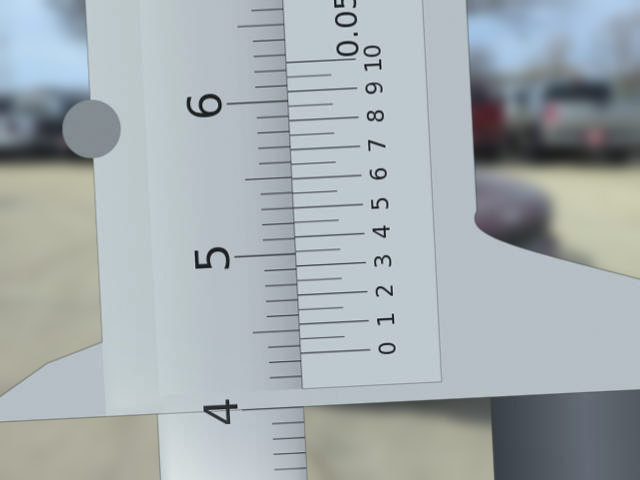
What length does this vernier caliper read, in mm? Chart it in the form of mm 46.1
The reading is mm 43.5
